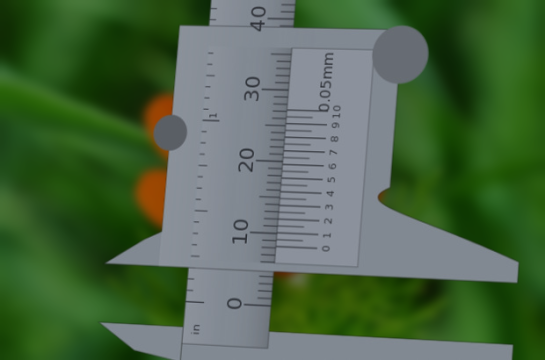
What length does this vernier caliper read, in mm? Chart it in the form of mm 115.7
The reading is mm 8.2
